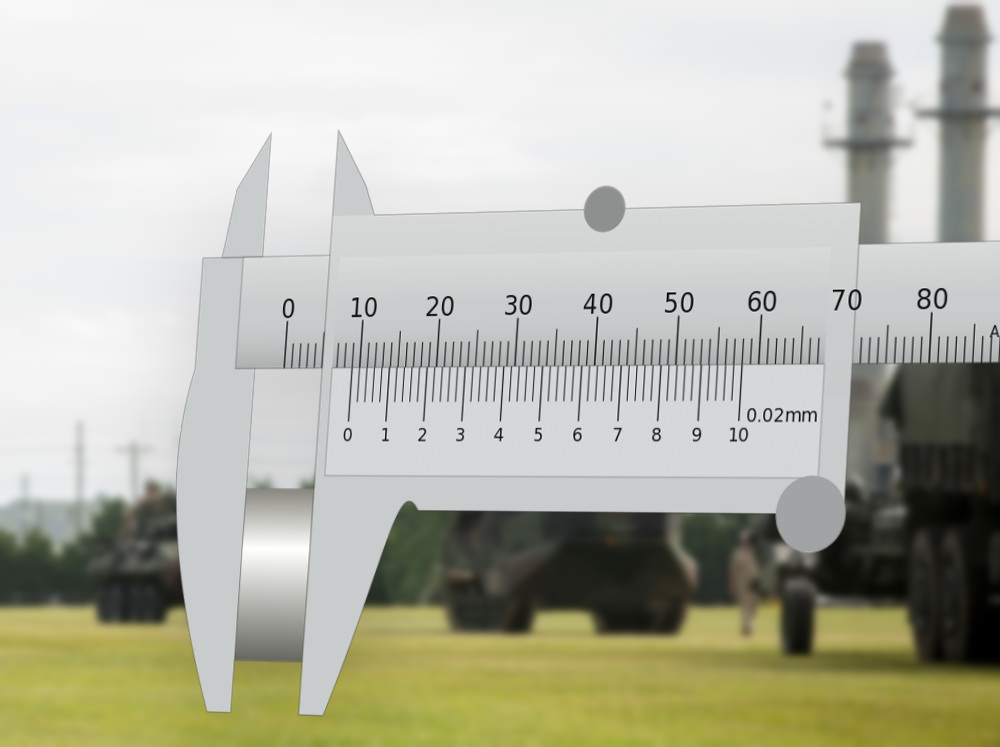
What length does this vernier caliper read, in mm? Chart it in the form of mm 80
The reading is mm 9.0
